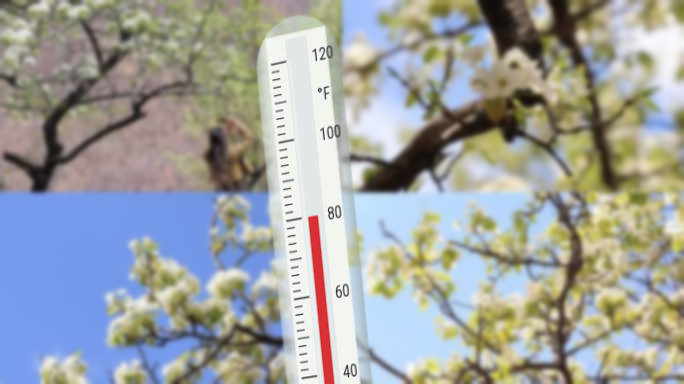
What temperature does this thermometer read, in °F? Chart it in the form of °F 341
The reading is °F 80
